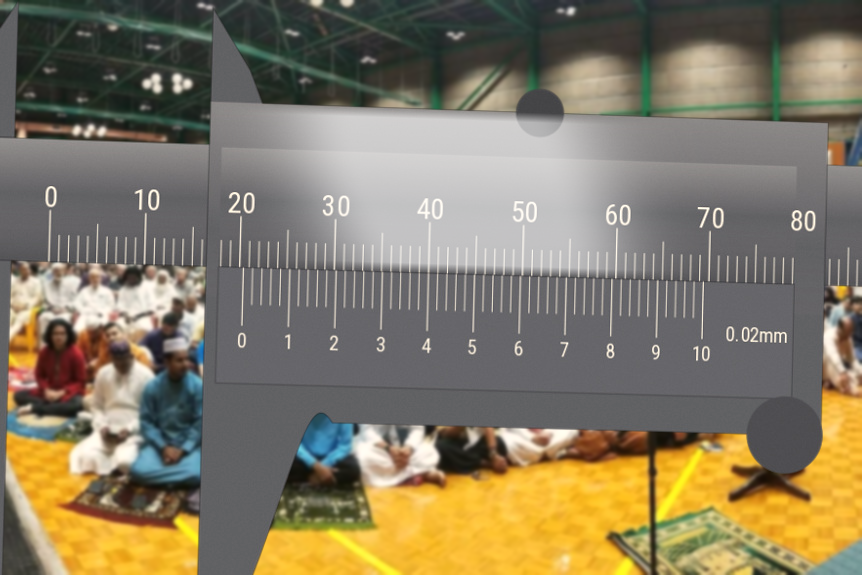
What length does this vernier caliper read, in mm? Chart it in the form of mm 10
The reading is mm 20.4
